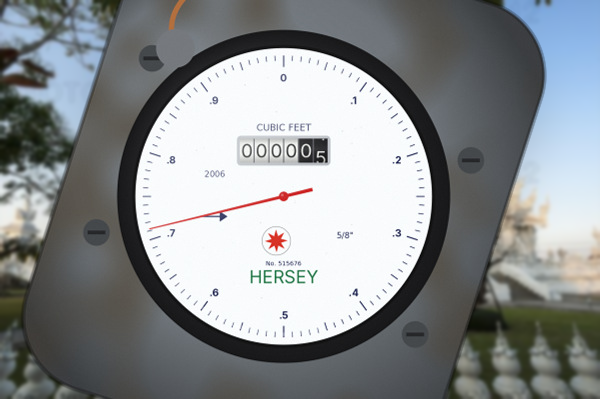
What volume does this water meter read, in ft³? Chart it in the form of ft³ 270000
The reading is ft³ 4.71
